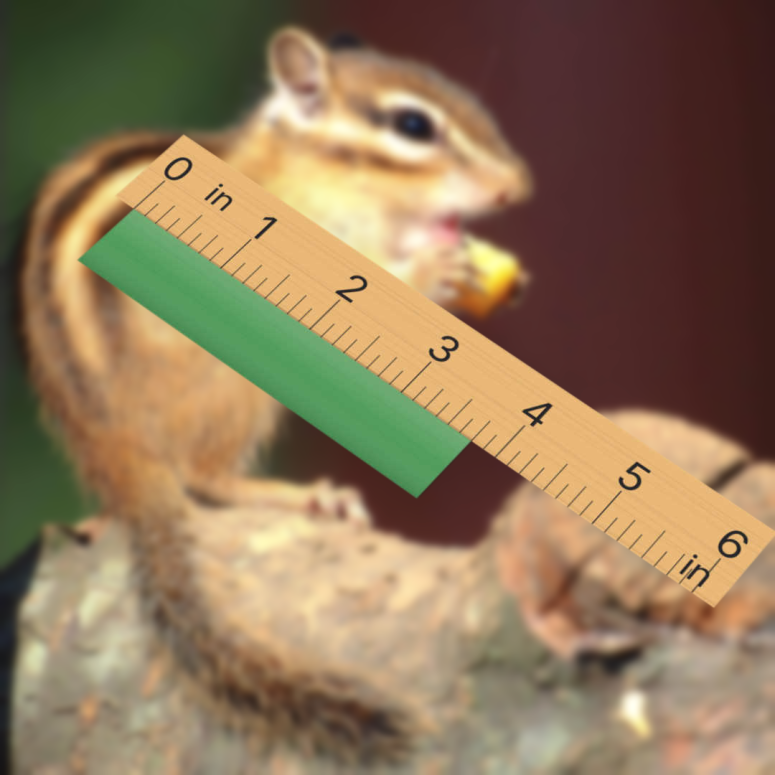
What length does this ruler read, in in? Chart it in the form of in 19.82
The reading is in 3.75
